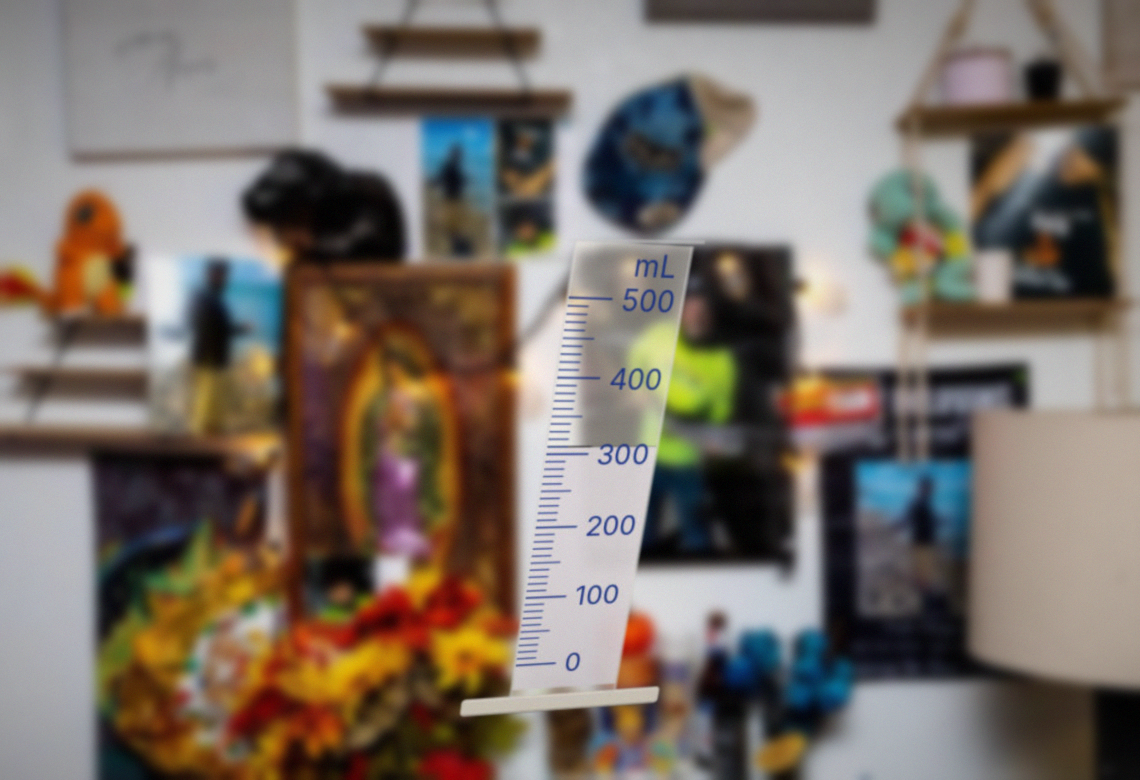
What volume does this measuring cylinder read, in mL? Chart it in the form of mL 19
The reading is mL 310
